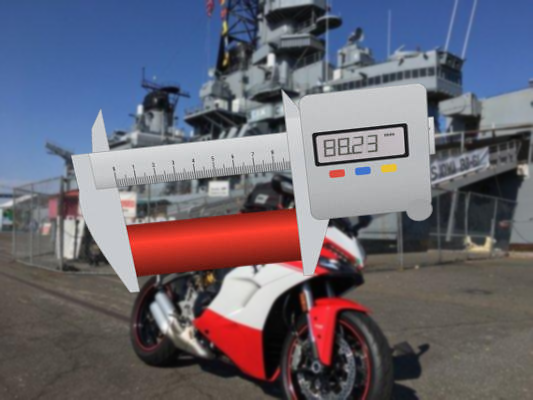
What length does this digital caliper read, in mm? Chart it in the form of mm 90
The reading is mm 88.23
